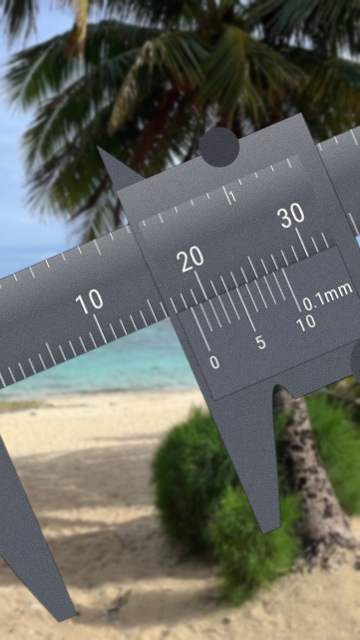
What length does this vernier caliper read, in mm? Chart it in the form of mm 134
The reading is mm 18.4
